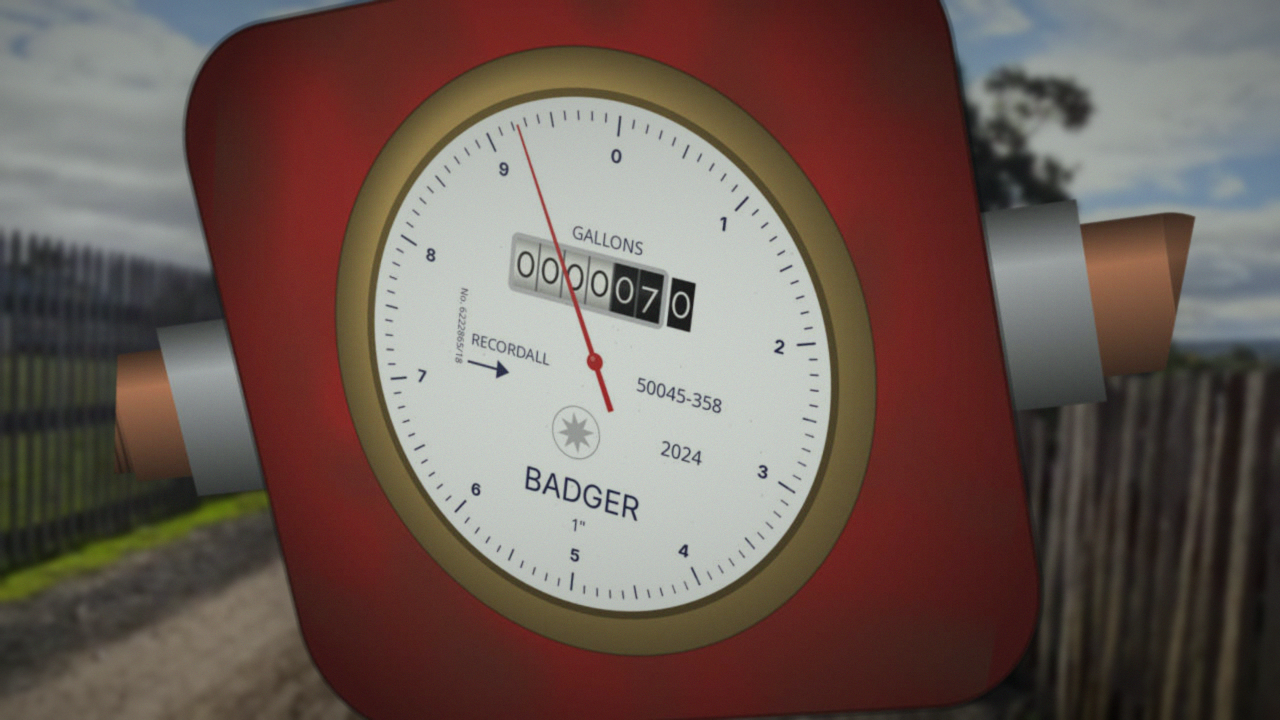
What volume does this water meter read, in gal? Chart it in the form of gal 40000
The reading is gal 69.2
